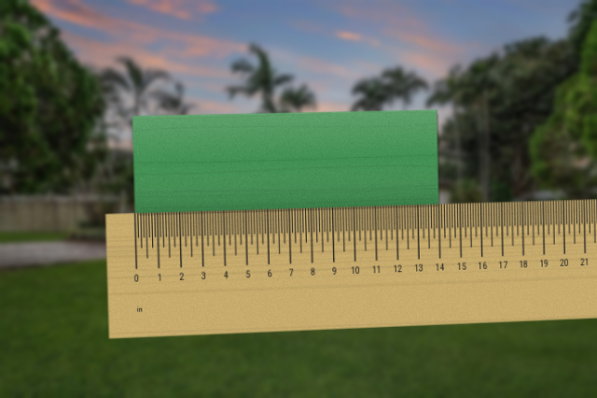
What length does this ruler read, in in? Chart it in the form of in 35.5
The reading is in 14
